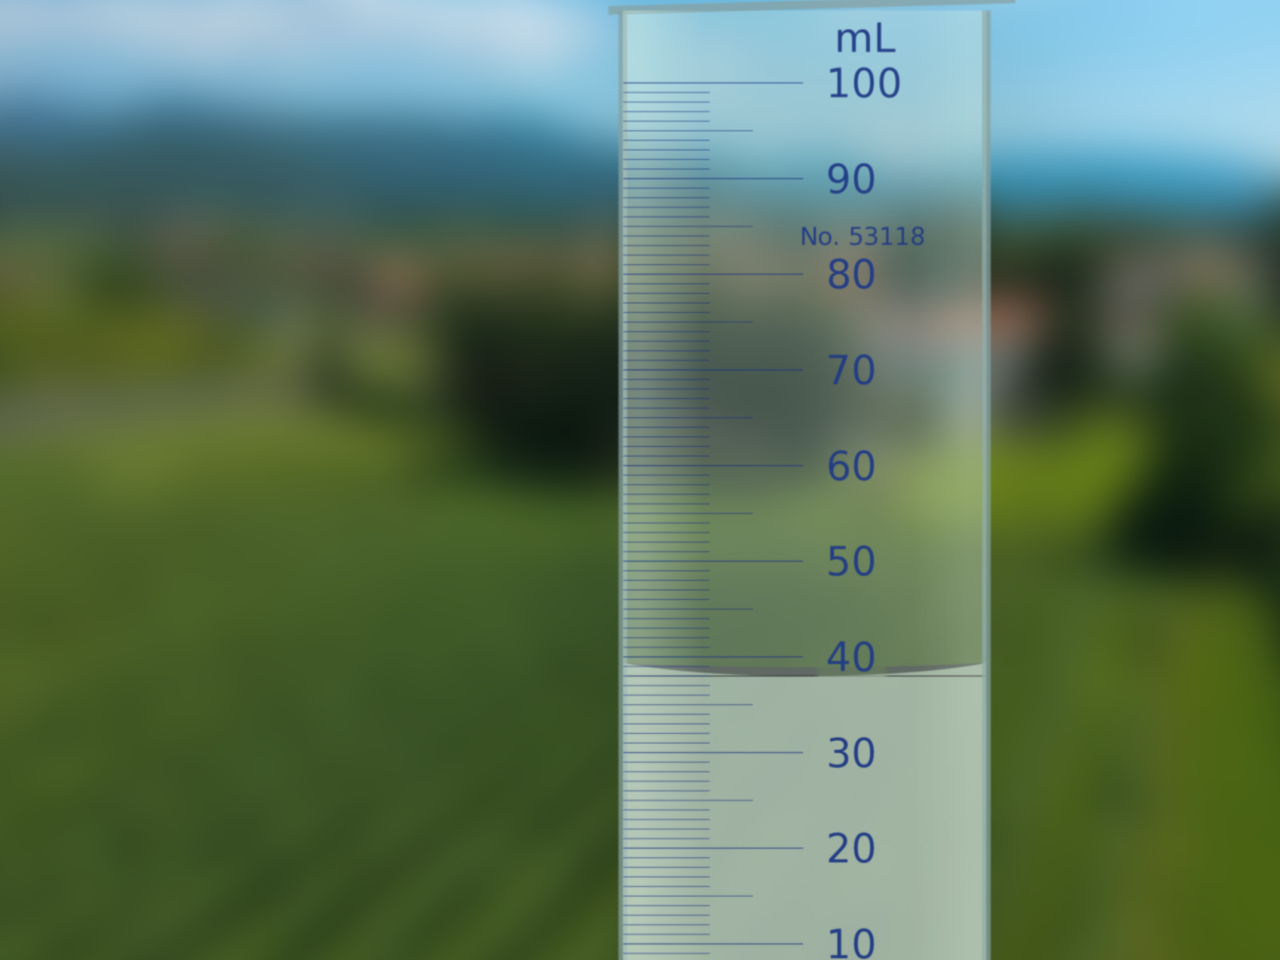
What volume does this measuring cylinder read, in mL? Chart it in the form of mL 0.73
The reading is mL 38
